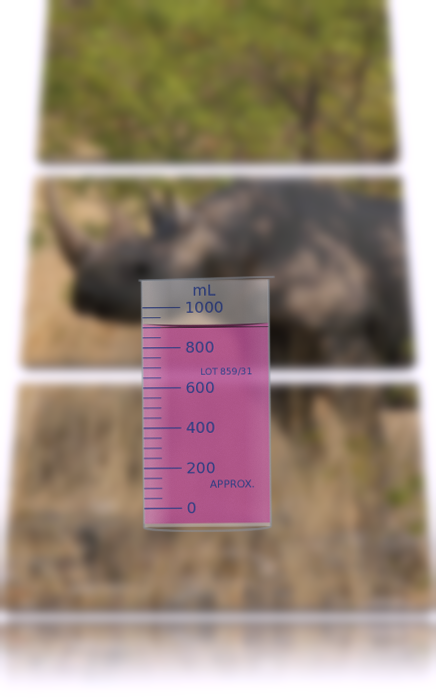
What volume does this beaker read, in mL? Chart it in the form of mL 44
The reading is mL 900
